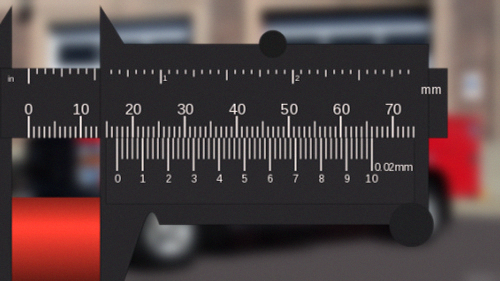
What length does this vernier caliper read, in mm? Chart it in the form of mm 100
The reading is mm 17.0
